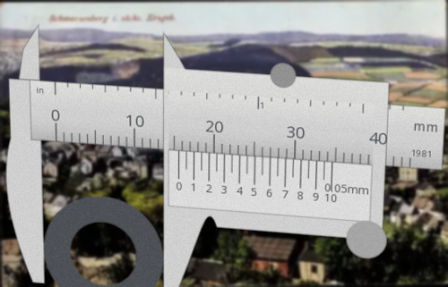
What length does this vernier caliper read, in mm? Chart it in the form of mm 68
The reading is mm 15.6
